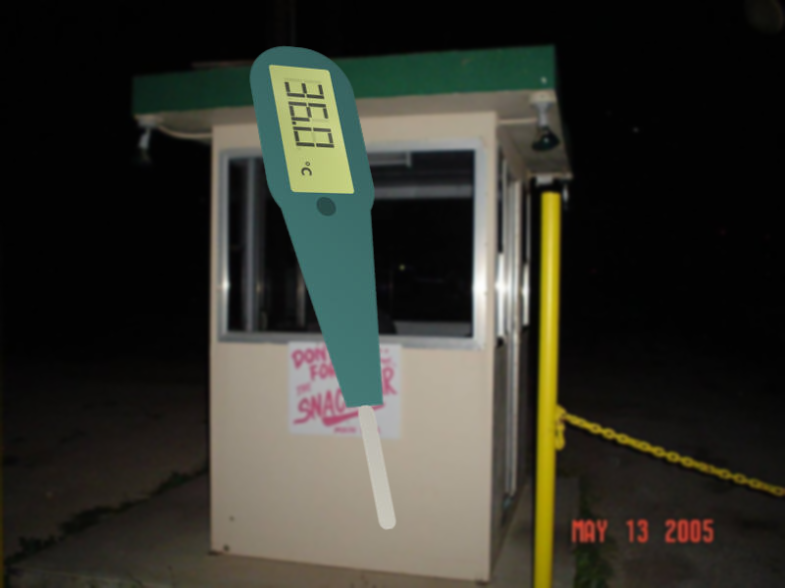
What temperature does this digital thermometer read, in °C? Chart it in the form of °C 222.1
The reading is °C 36.0
